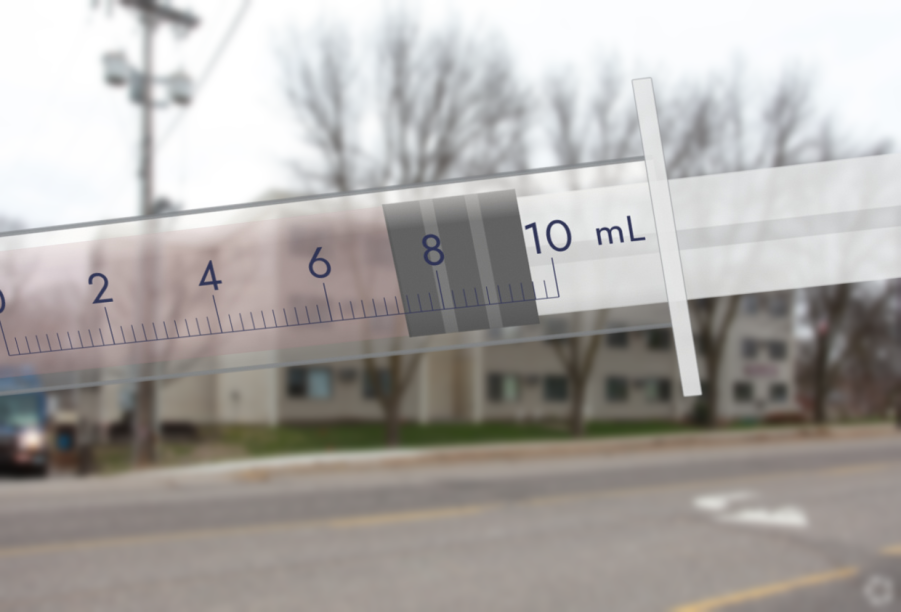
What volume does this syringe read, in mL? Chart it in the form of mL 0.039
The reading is mL 7.3
